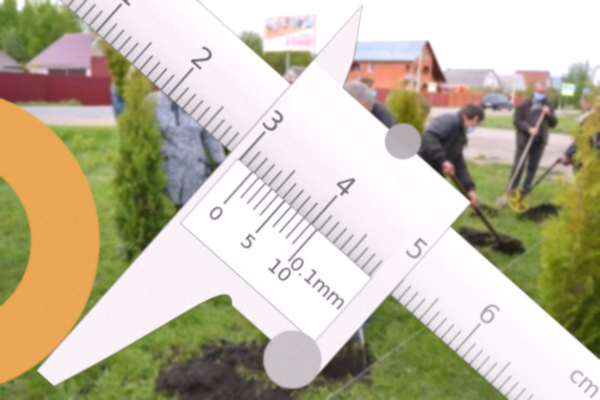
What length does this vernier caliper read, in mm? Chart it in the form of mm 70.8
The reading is mm 31.8
